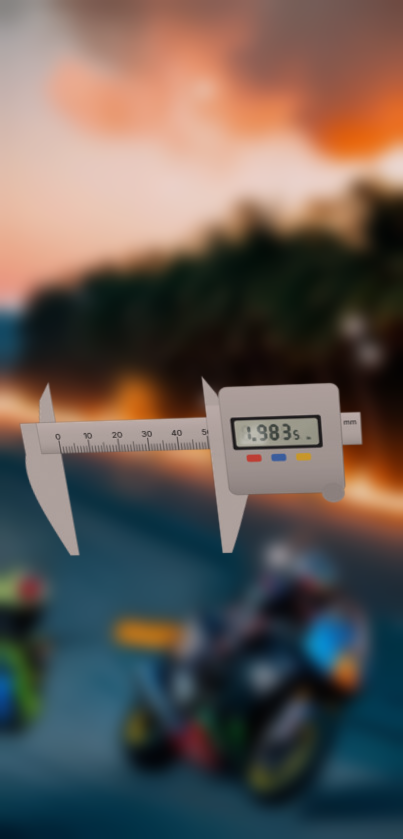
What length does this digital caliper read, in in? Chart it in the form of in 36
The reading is in 1.9835
